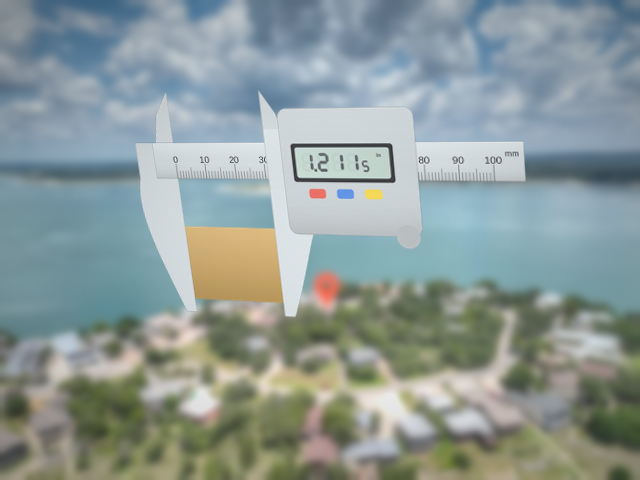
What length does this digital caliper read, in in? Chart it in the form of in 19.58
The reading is in 1.2115
